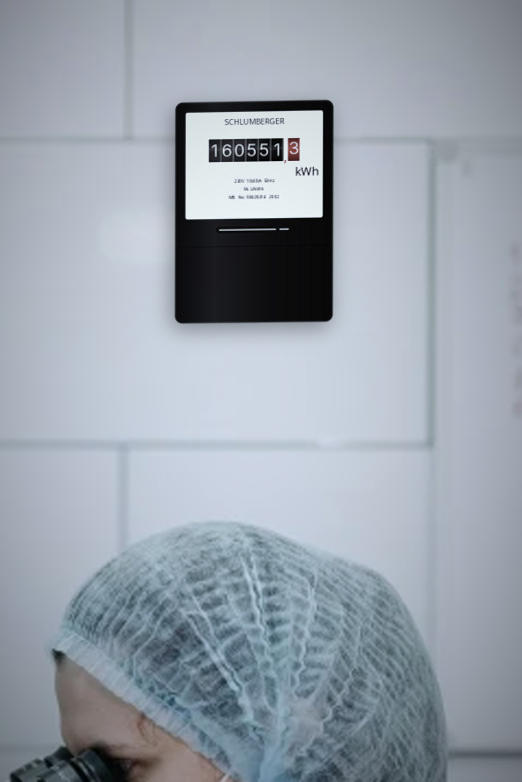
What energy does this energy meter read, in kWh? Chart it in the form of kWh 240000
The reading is kWh 160551.3
